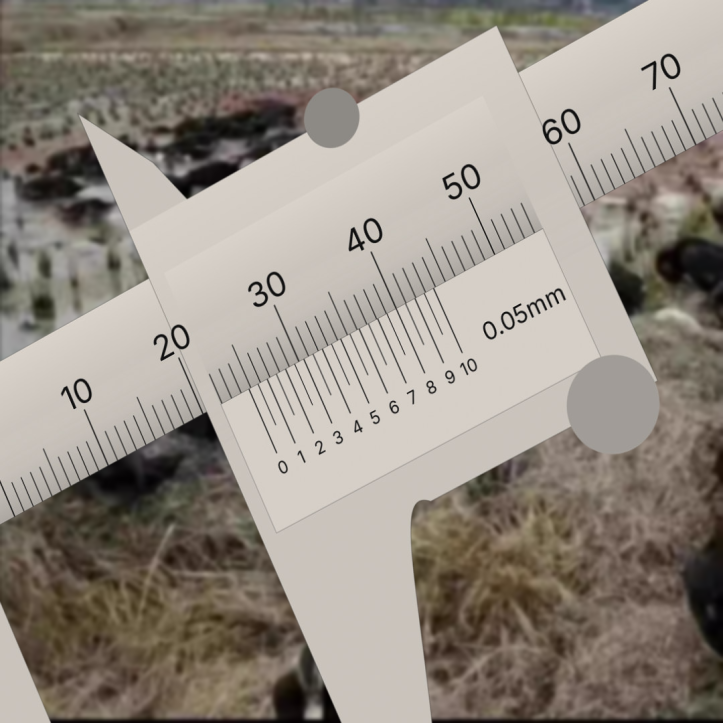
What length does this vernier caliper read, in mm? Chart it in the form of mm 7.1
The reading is mm 24.8
